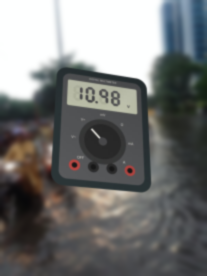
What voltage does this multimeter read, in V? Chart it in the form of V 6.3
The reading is V 10.98
